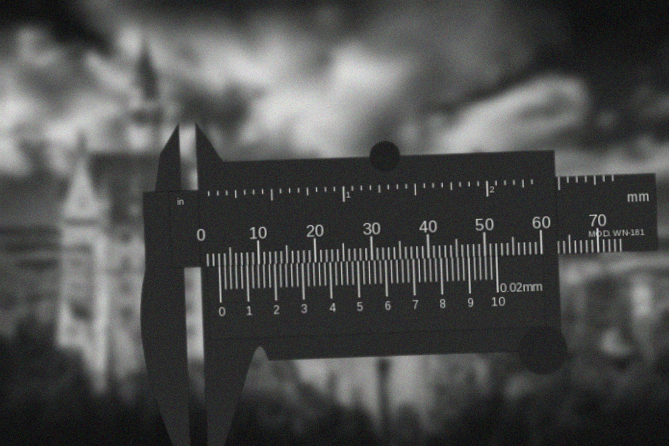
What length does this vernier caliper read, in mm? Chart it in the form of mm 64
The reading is mm 3.0
